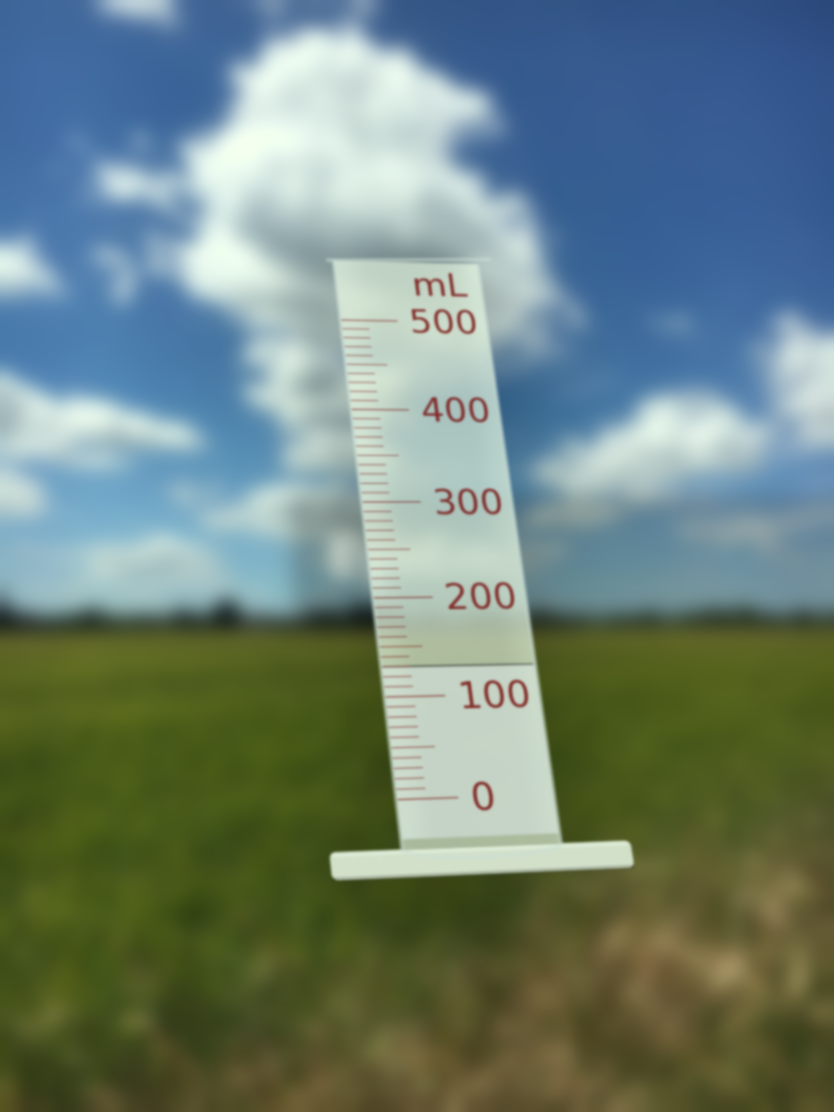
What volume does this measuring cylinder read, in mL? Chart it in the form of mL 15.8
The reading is mL 130
